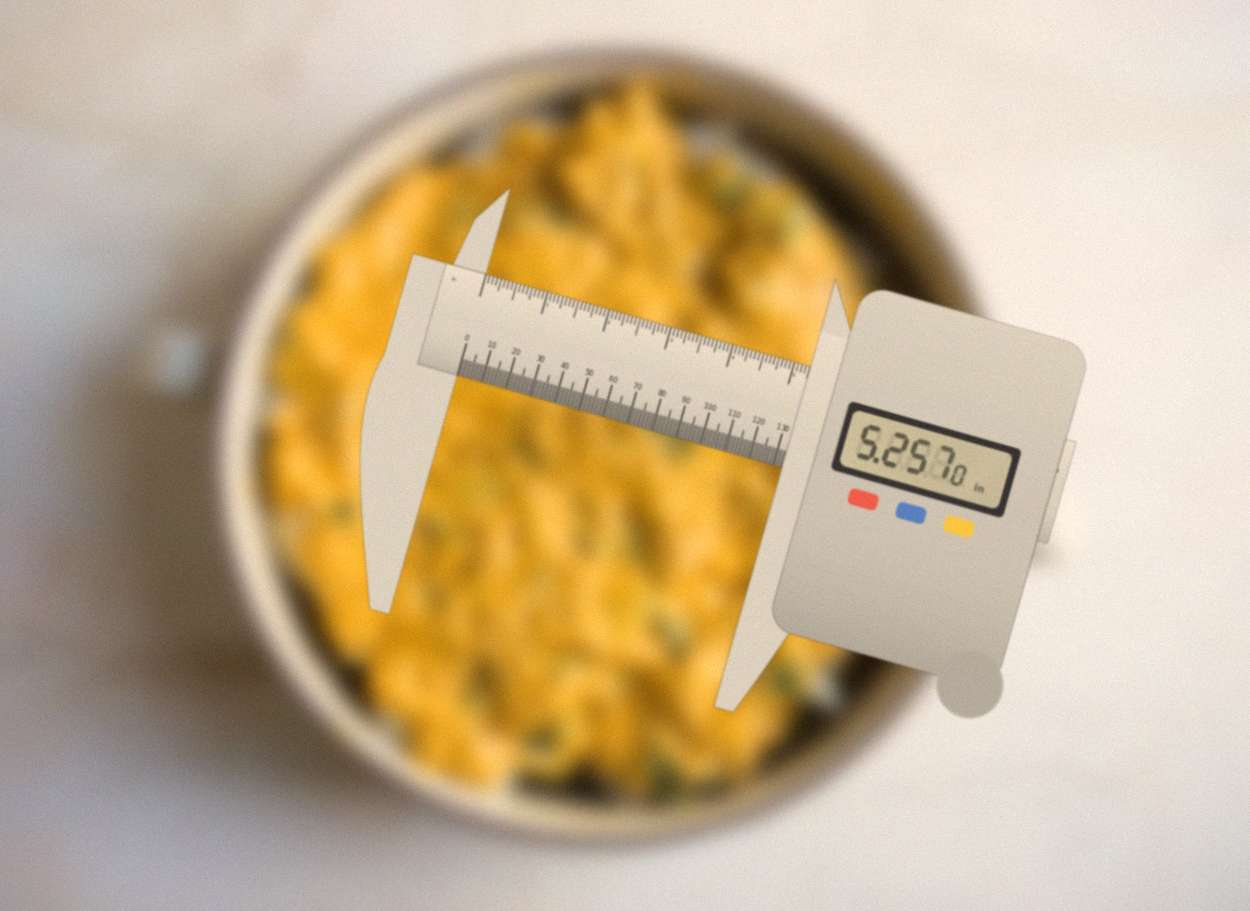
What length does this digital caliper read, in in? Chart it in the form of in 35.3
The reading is in 5.2570
